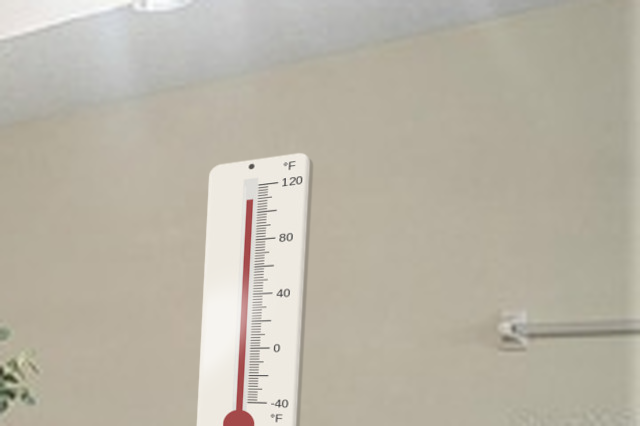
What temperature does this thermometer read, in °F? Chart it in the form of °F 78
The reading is °F 110
